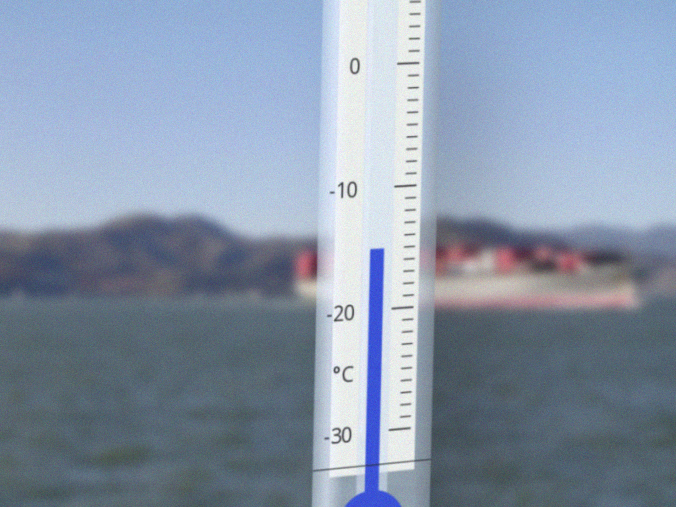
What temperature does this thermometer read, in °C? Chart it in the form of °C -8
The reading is °C -15
